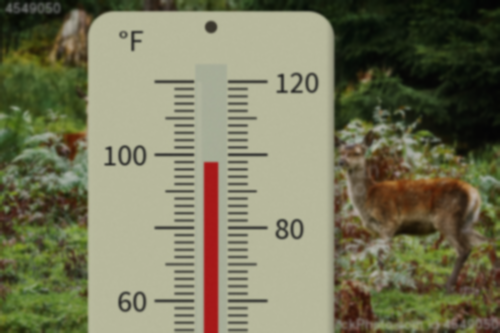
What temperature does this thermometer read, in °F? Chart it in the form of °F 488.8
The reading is °F 98
